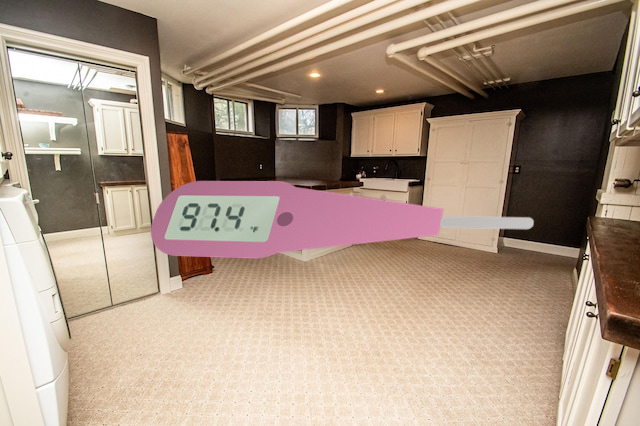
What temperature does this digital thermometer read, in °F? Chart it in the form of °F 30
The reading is °F 97.4
